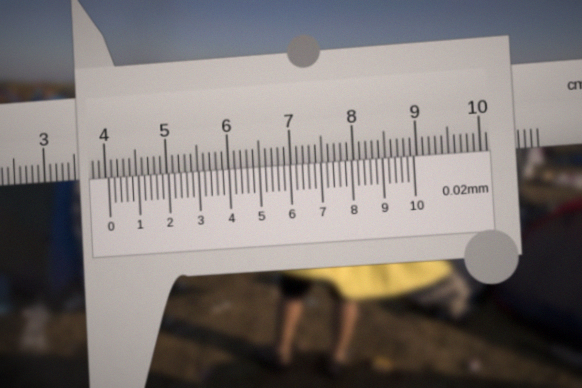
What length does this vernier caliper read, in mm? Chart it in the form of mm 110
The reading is mm 40.5
